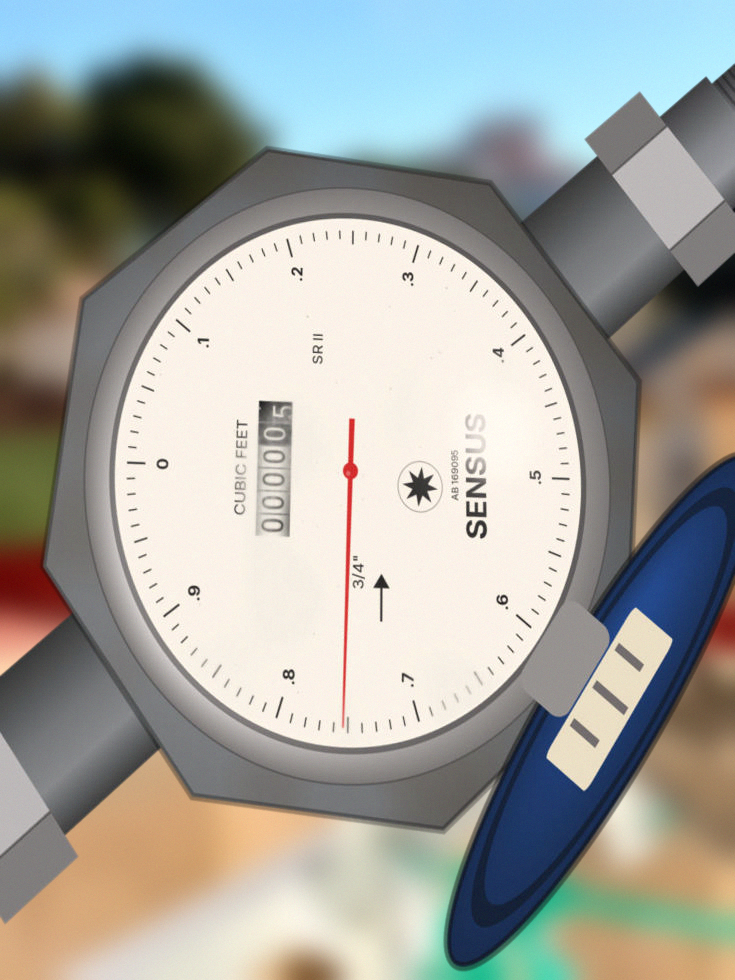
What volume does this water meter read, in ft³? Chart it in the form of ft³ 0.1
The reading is ft³ 4.75
